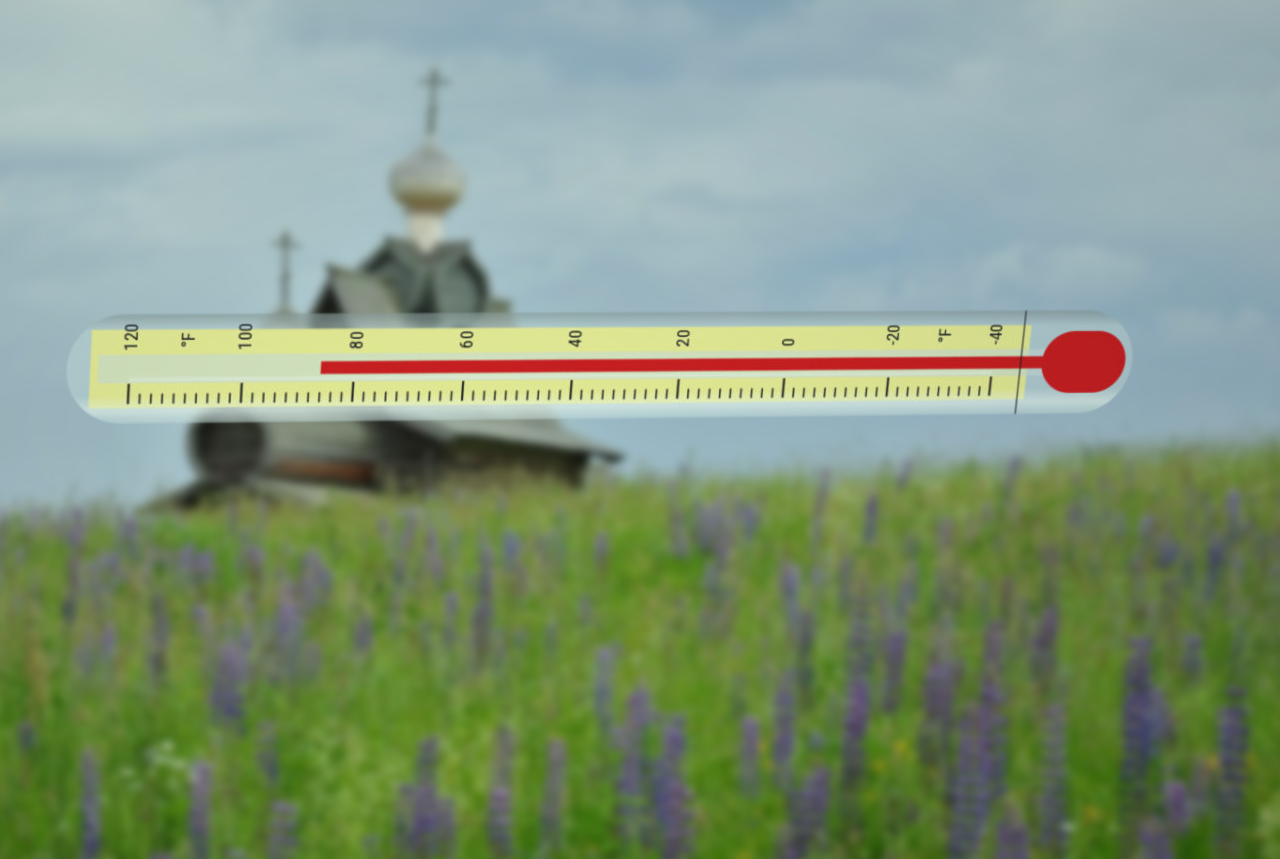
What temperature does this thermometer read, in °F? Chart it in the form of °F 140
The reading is °F 86
